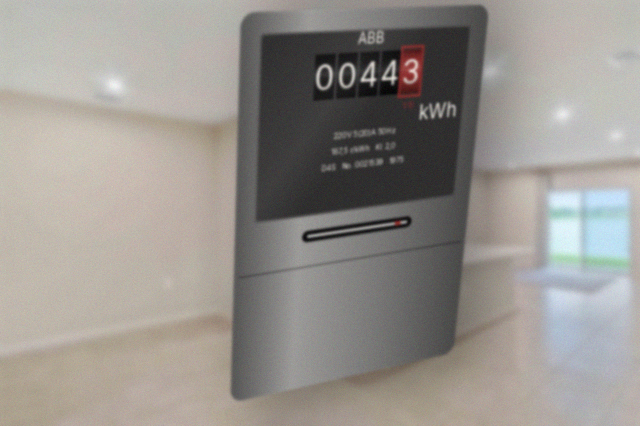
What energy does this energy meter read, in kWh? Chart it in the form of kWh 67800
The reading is kWh 44.3
